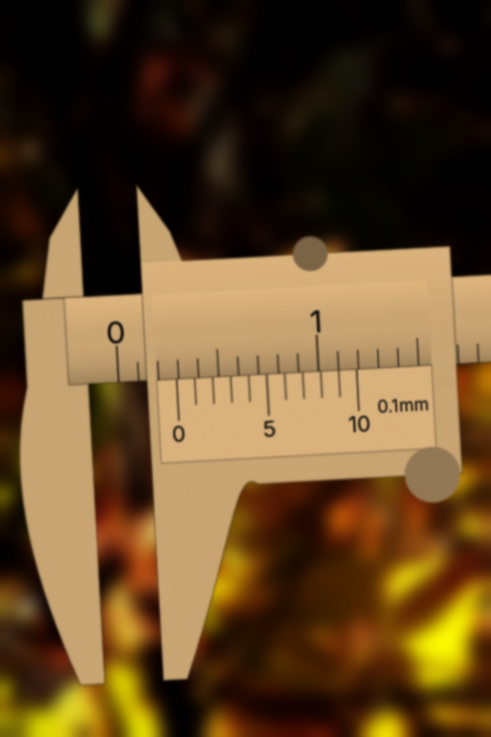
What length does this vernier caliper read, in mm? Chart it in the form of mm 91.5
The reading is mm 2.9
